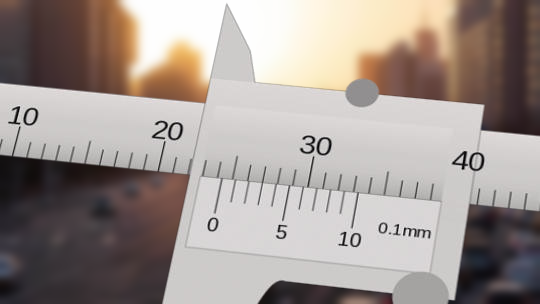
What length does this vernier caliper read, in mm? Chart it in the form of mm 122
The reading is mm 24.3
